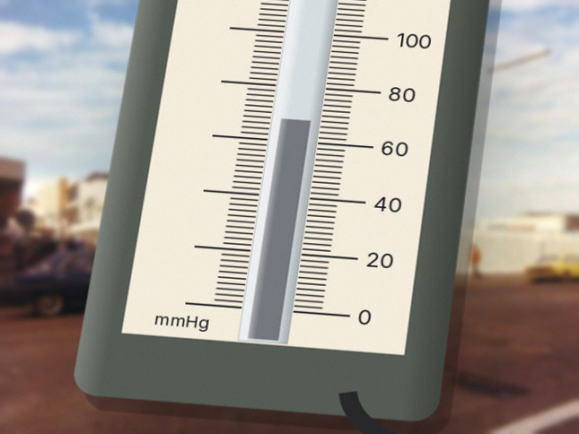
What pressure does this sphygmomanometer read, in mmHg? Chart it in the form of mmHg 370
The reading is mmHg 68
